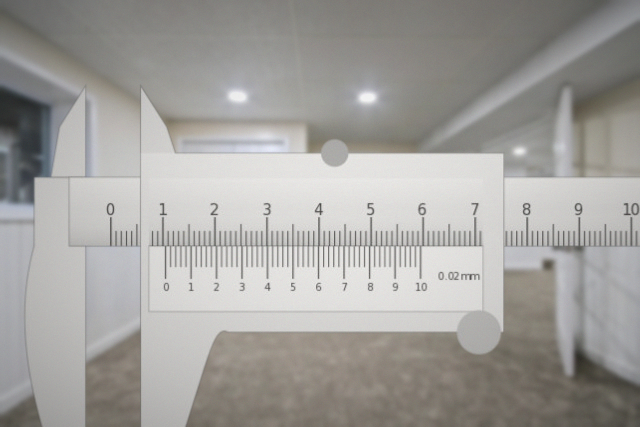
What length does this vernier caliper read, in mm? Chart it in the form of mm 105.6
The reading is mm 10.5
